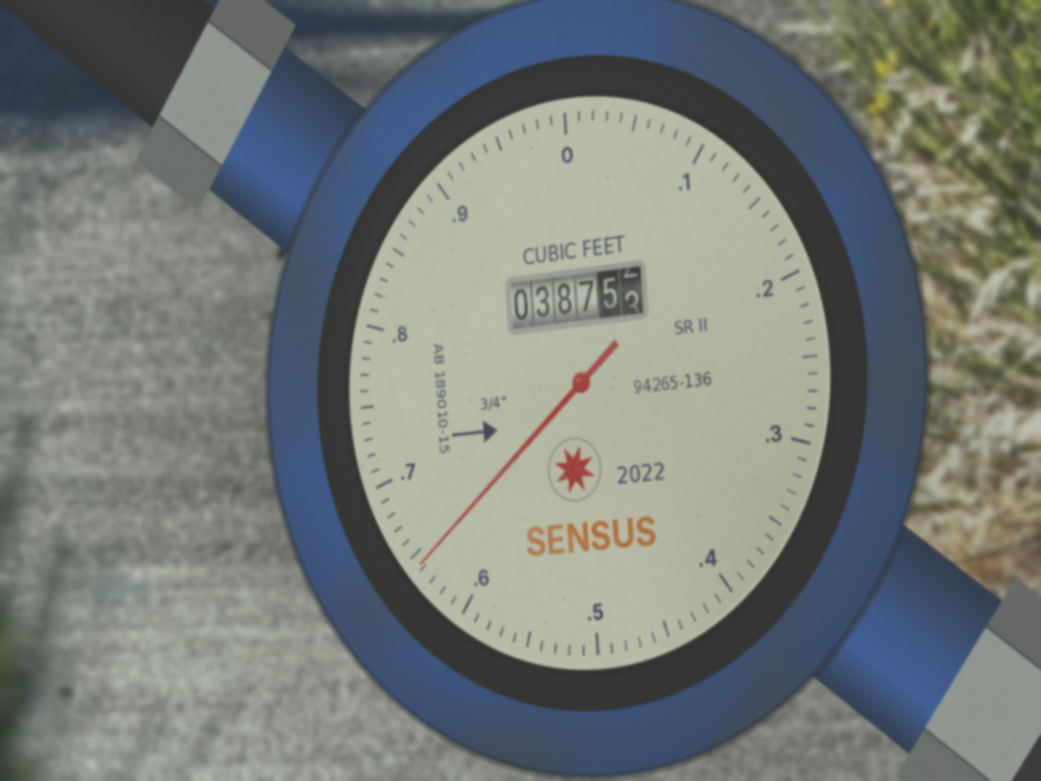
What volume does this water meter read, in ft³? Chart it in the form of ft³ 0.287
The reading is ft³ 38752.64
